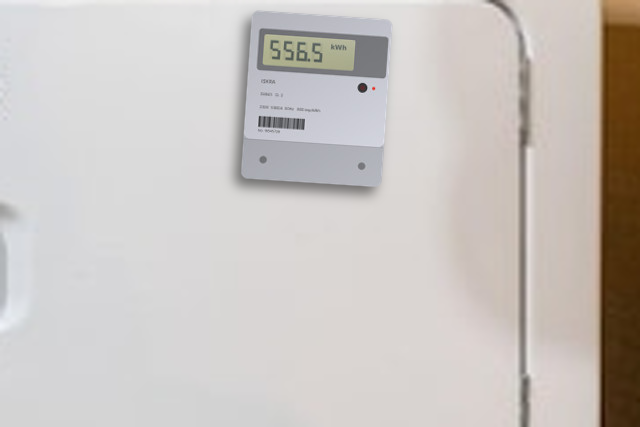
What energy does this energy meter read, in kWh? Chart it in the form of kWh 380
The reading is kWh 556.5
